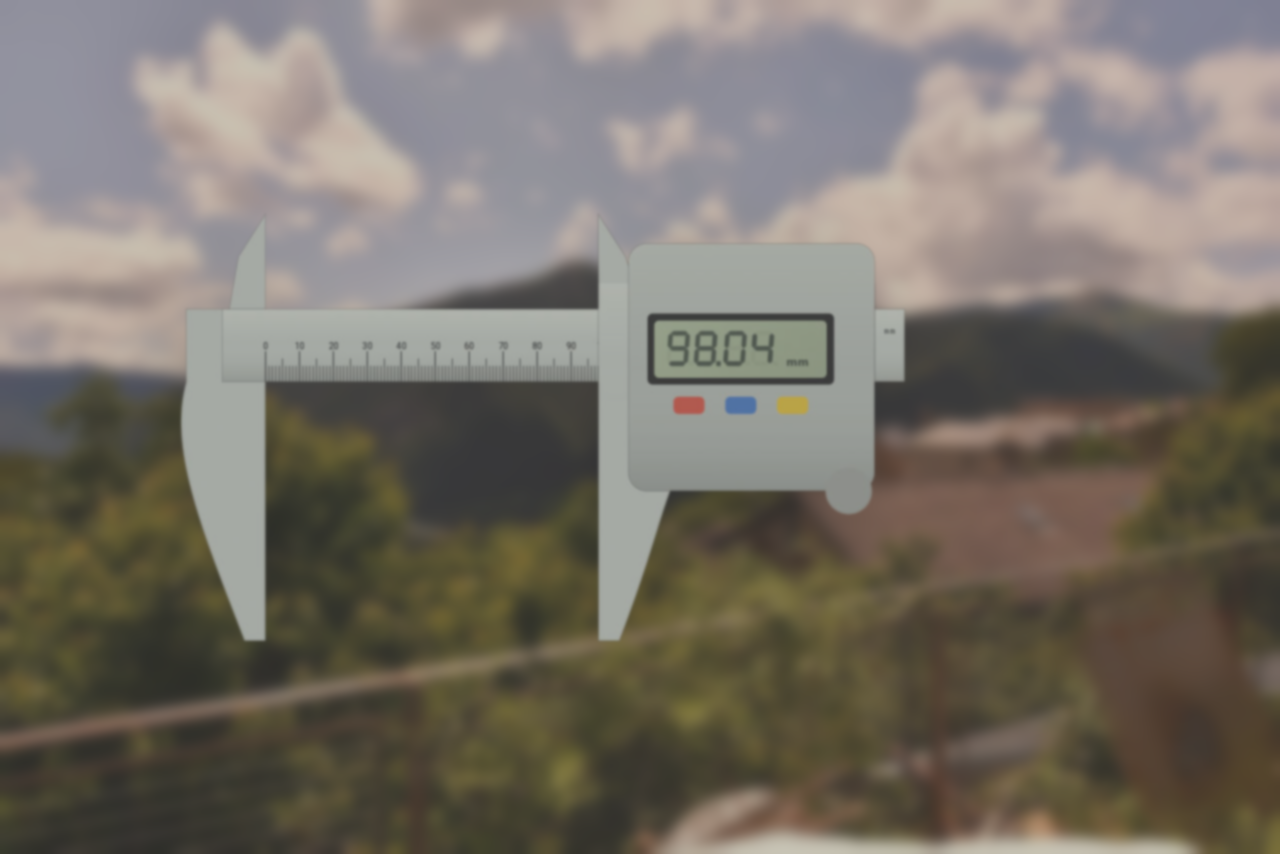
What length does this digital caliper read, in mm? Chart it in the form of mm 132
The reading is mm 98.04
